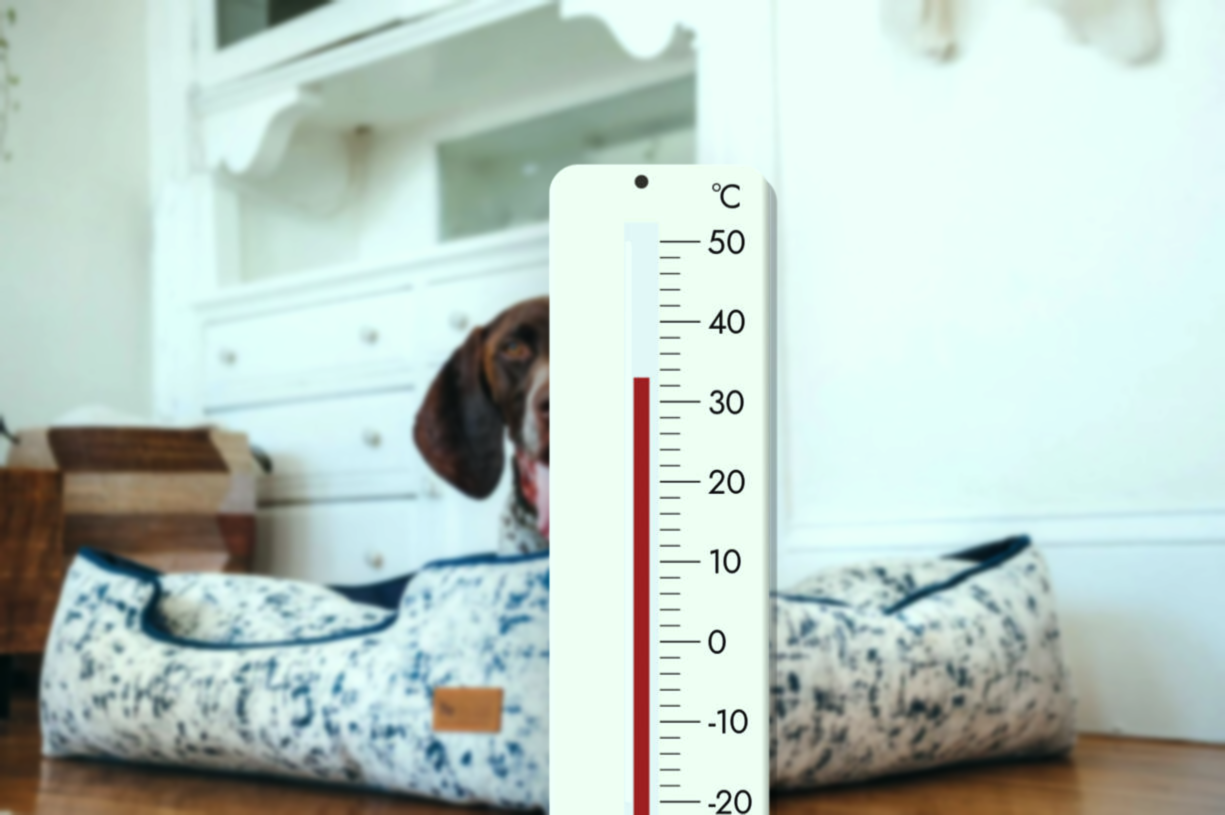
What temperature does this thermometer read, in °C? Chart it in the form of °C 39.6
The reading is °C 33
